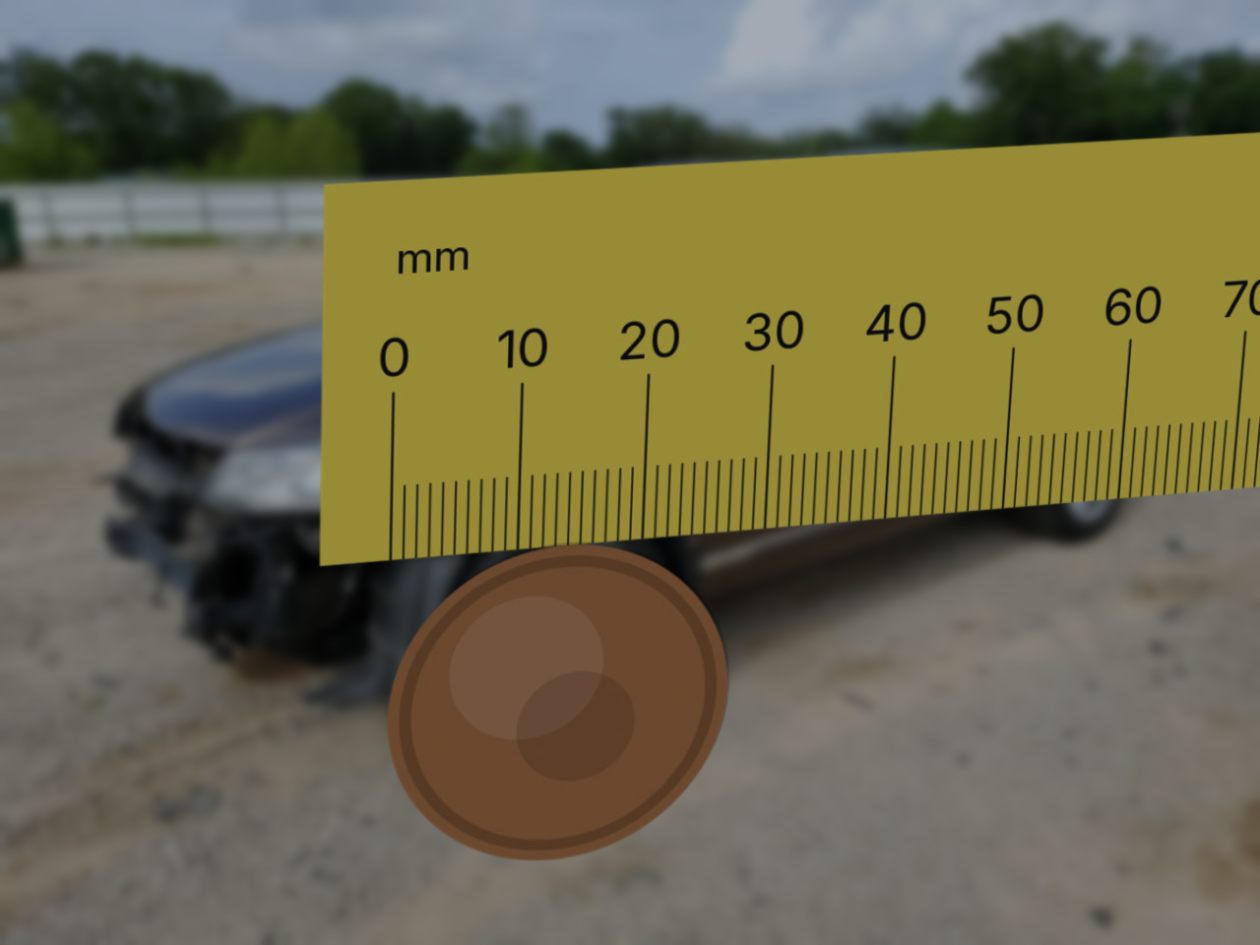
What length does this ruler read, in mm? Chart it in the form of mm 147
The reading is mm 27.5
